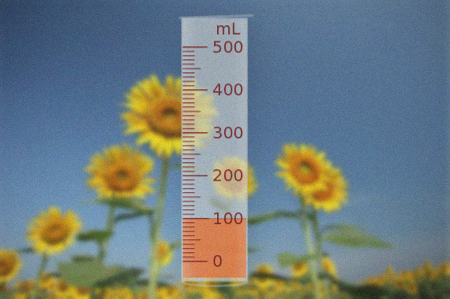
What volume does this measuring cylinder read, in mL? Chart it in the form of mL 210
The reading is mL 100
